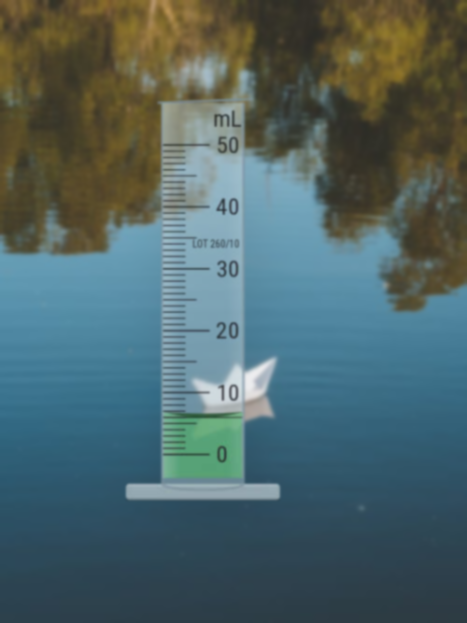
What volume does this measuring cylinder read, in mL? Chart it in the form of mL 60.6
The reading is mL 6
